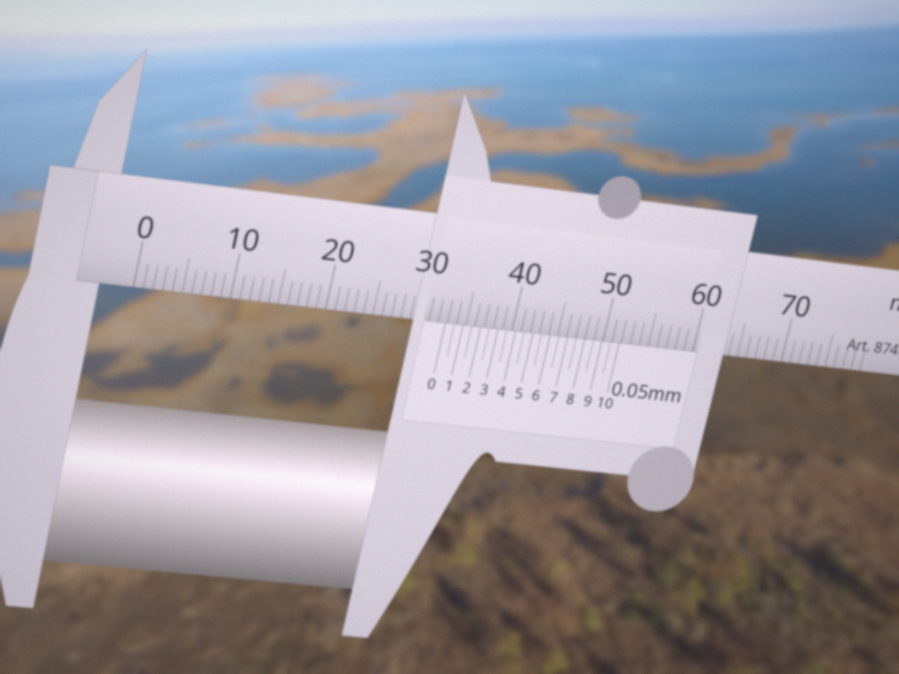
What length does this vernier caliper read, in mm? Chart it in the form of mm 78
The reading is mm 32.8
